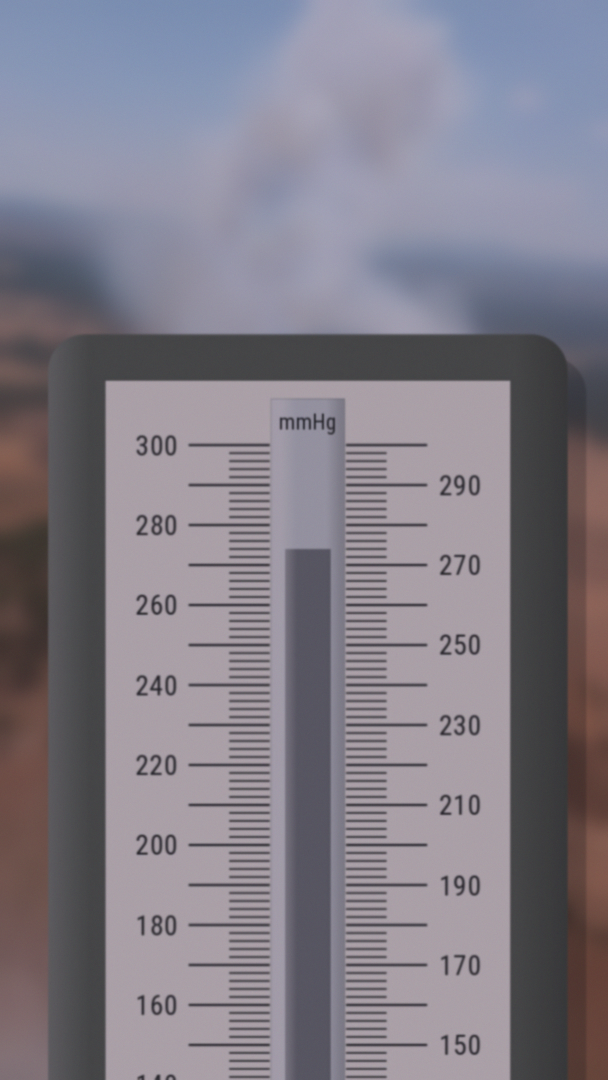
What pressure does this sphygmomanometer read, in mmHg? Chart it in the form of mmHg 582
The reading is mmHg 274
